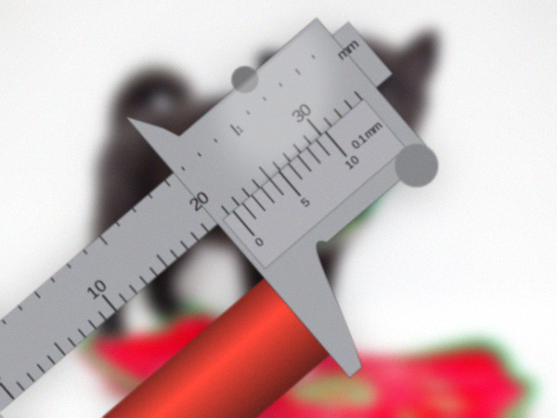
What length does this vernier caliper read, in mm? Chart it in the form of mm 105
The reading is mm 21.4
